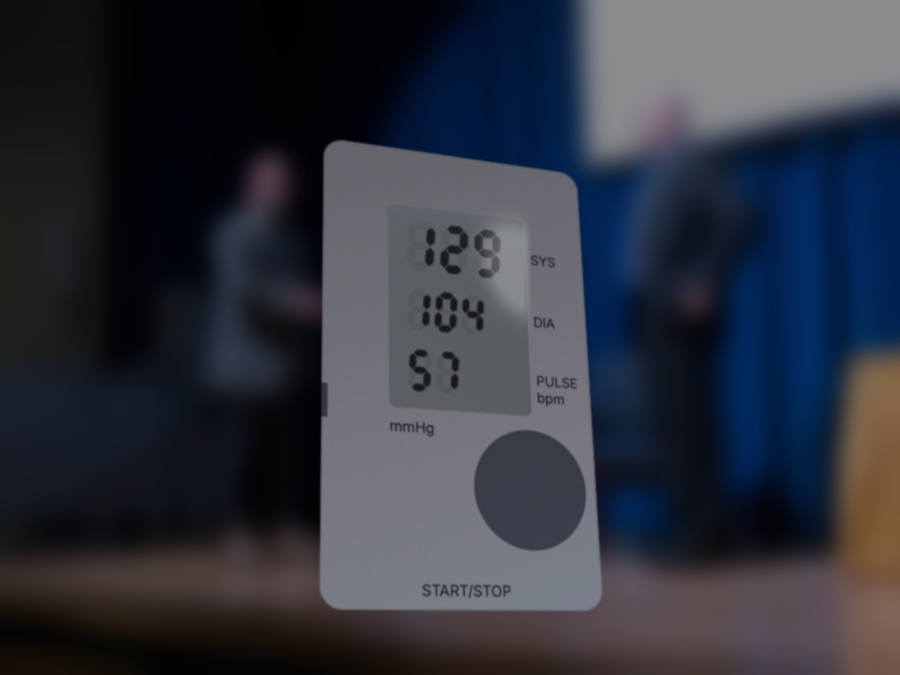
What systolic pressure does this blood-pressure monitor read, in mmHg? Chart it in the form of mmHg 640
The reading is mmHg 129
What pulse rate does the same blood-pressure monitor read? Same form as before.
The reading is bpm 57
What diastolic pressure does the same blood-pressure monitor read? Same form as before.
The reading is mmHg 104
